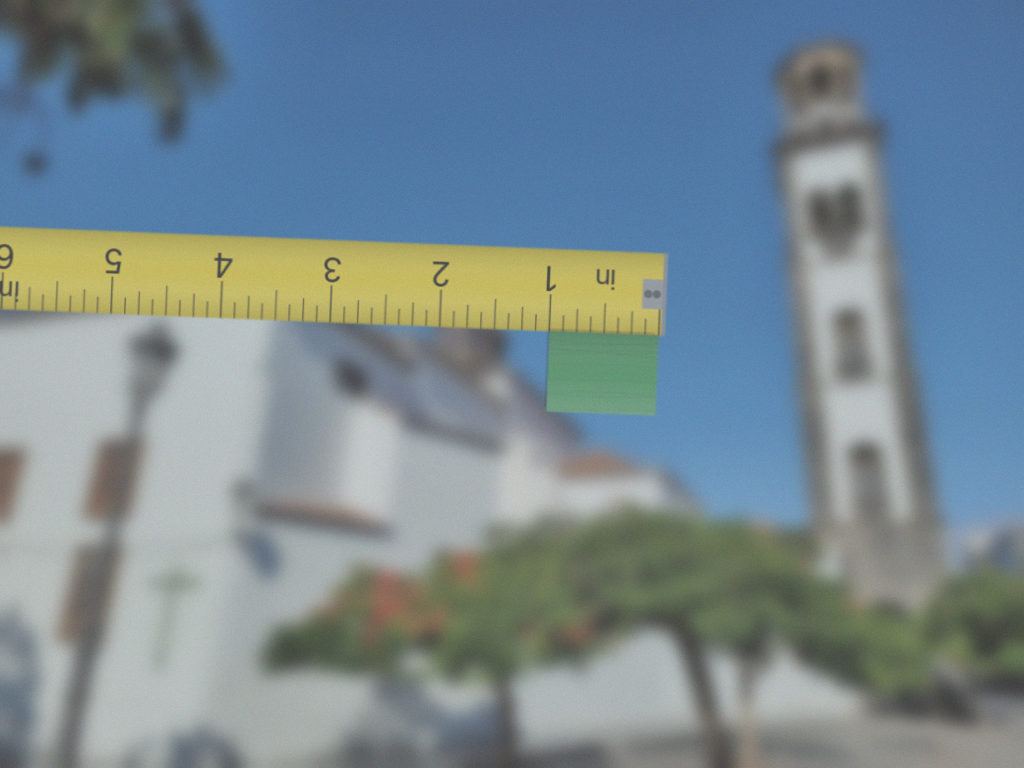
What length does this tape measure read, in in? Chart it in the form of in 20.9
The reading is in 1
